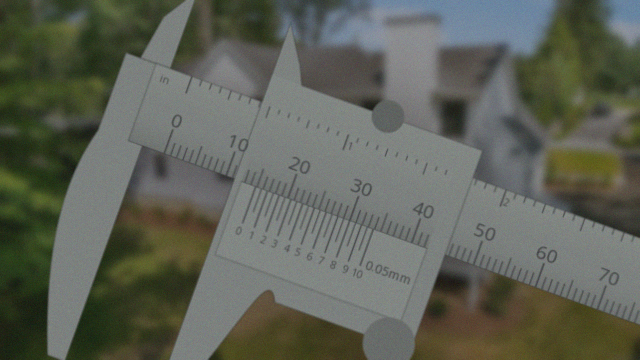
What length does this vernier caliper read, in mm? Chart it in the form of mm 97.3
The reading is mm 14.8
